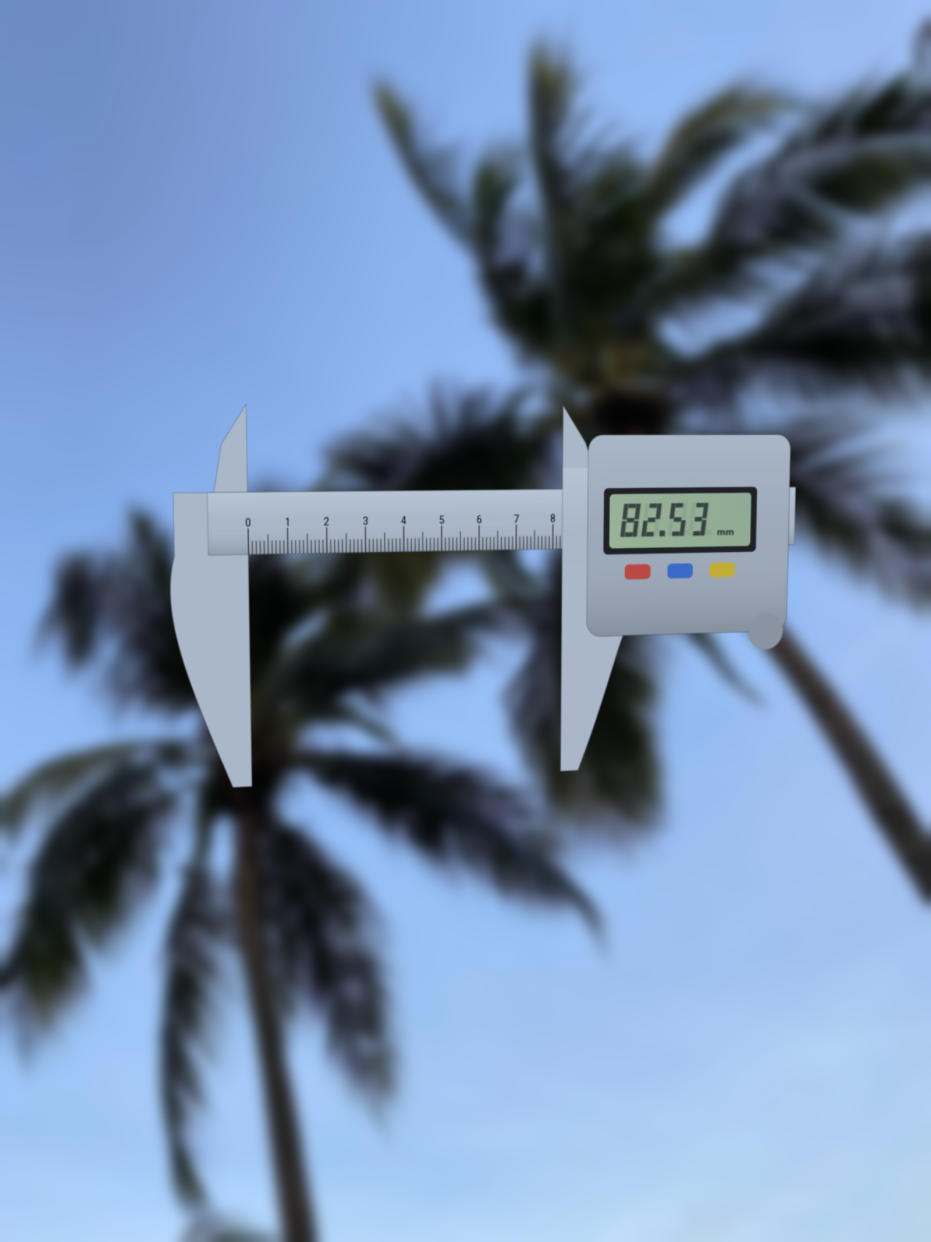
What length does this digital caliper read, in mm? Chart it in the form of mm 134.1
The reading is mm 82.53
